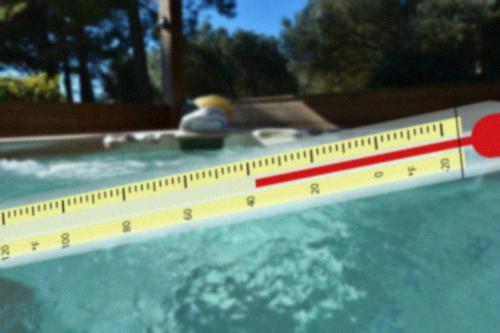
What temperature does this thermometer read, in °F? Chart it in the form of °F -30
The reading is °F 38
